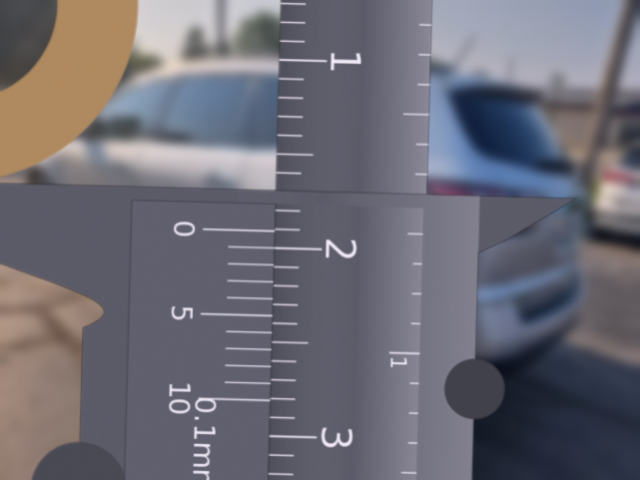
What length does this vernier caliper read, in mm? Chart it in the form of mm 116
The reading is mm 19.1
